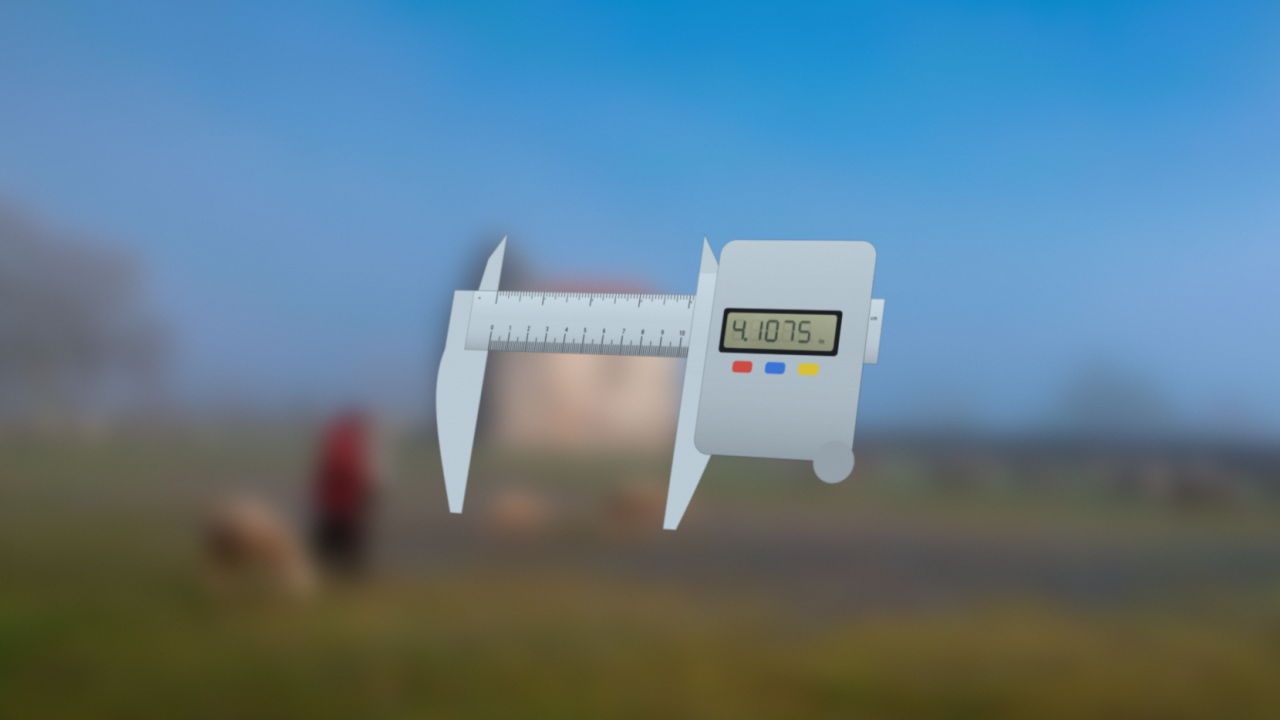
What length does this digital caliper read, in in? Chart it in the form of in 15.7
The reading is in 4.1075
